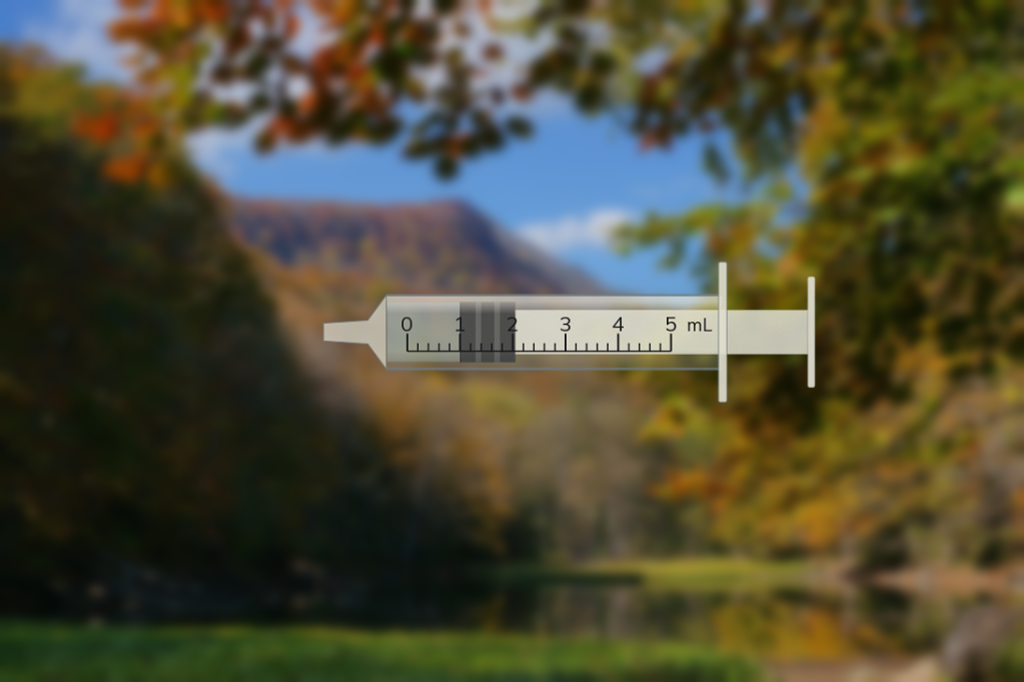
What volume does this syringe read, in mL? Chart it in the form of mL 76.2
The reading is mL 1
